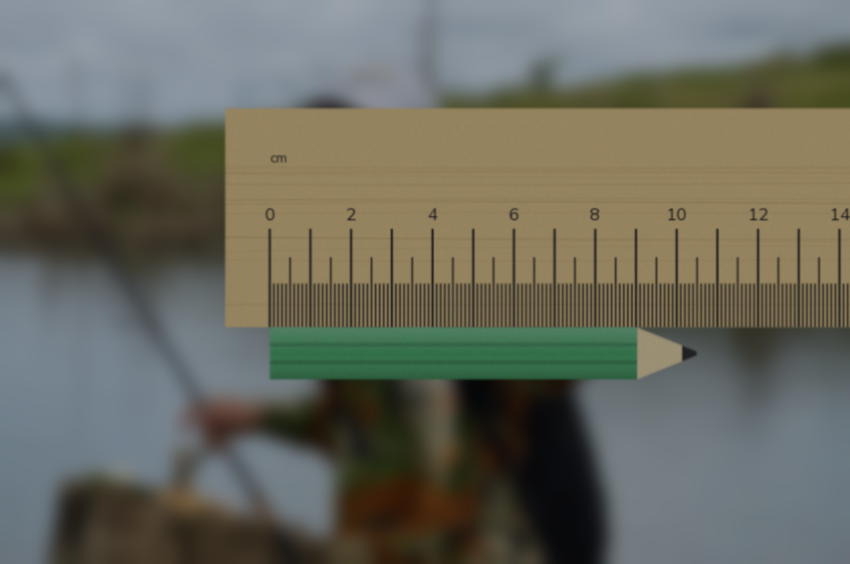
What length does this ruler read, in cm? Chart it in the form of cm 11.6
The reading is cm 10.5
